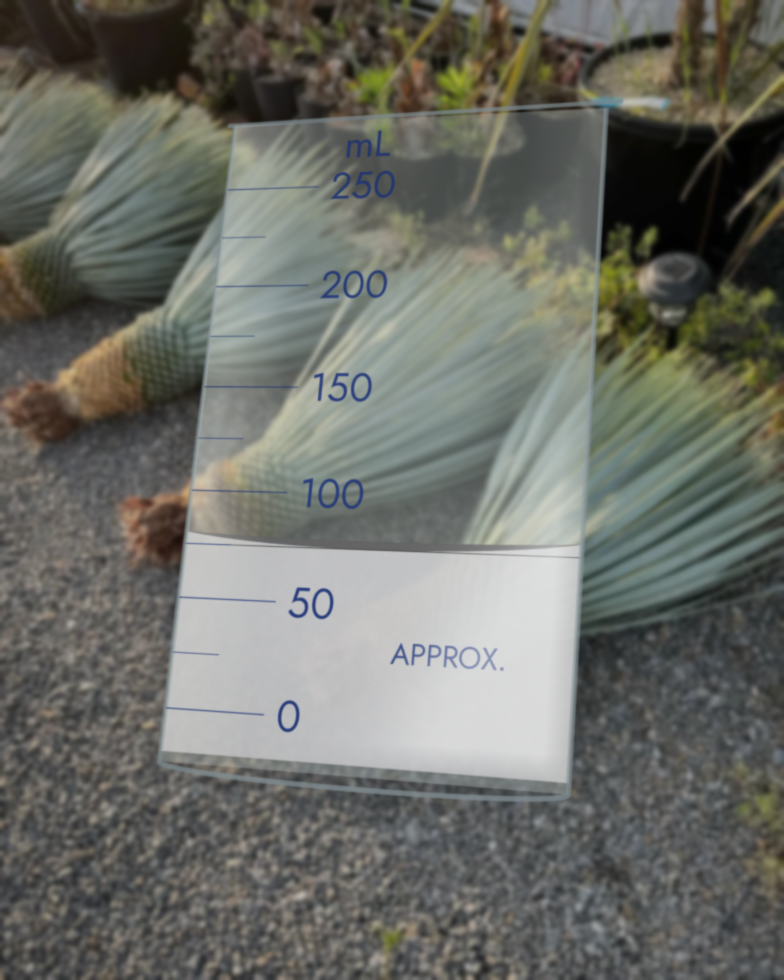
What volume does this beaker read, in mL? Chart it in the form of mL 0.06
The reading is mL 75
